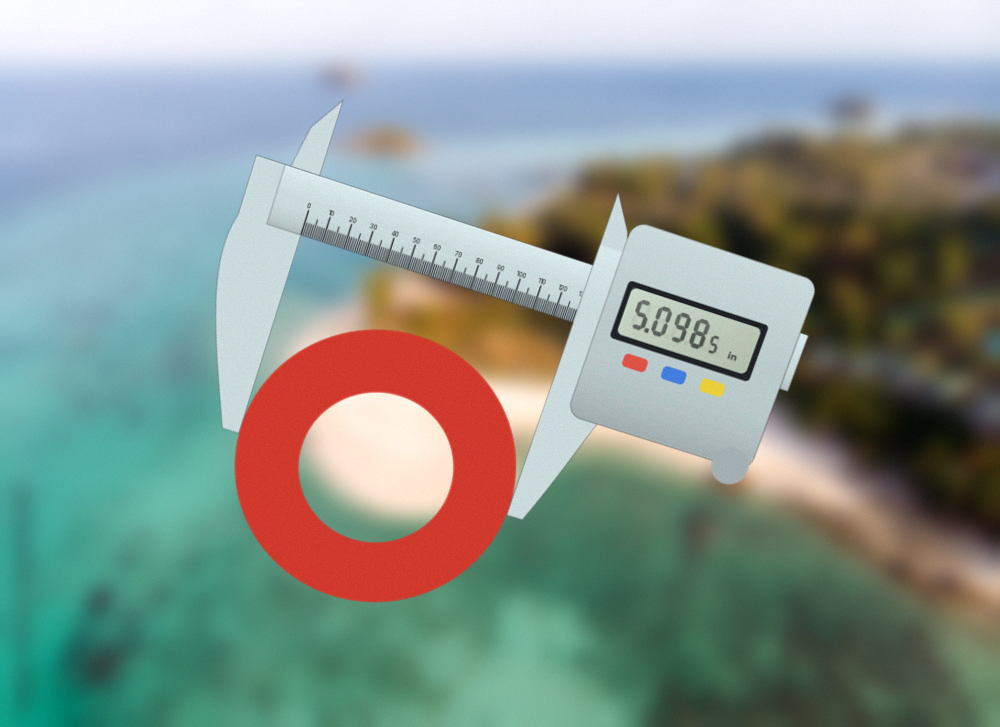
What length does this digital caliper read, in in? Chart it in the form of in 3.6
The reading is in 5.0985
